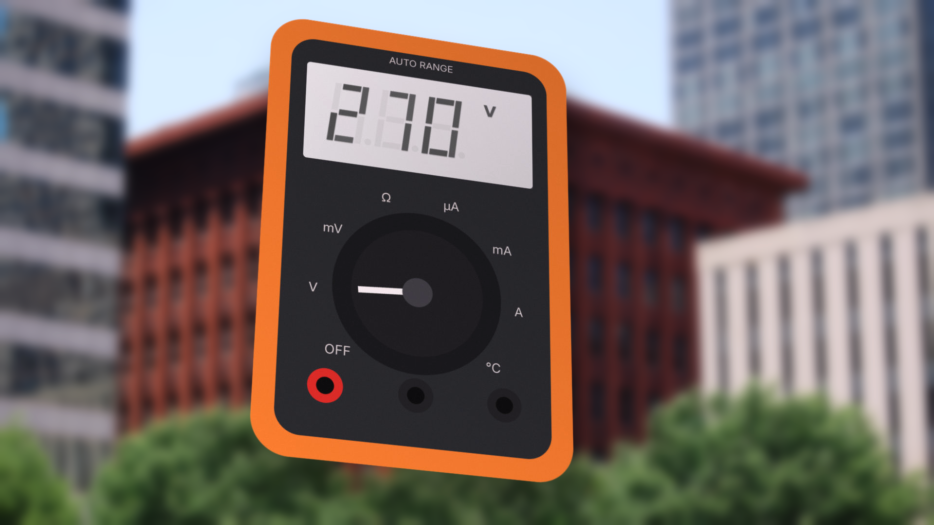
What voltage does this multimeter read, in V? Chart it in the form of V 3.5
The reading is V 270
